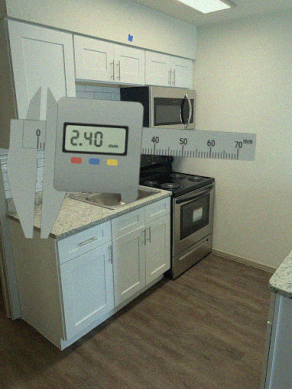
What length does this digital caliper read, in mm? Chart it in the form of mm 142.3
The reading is mm 2.40
